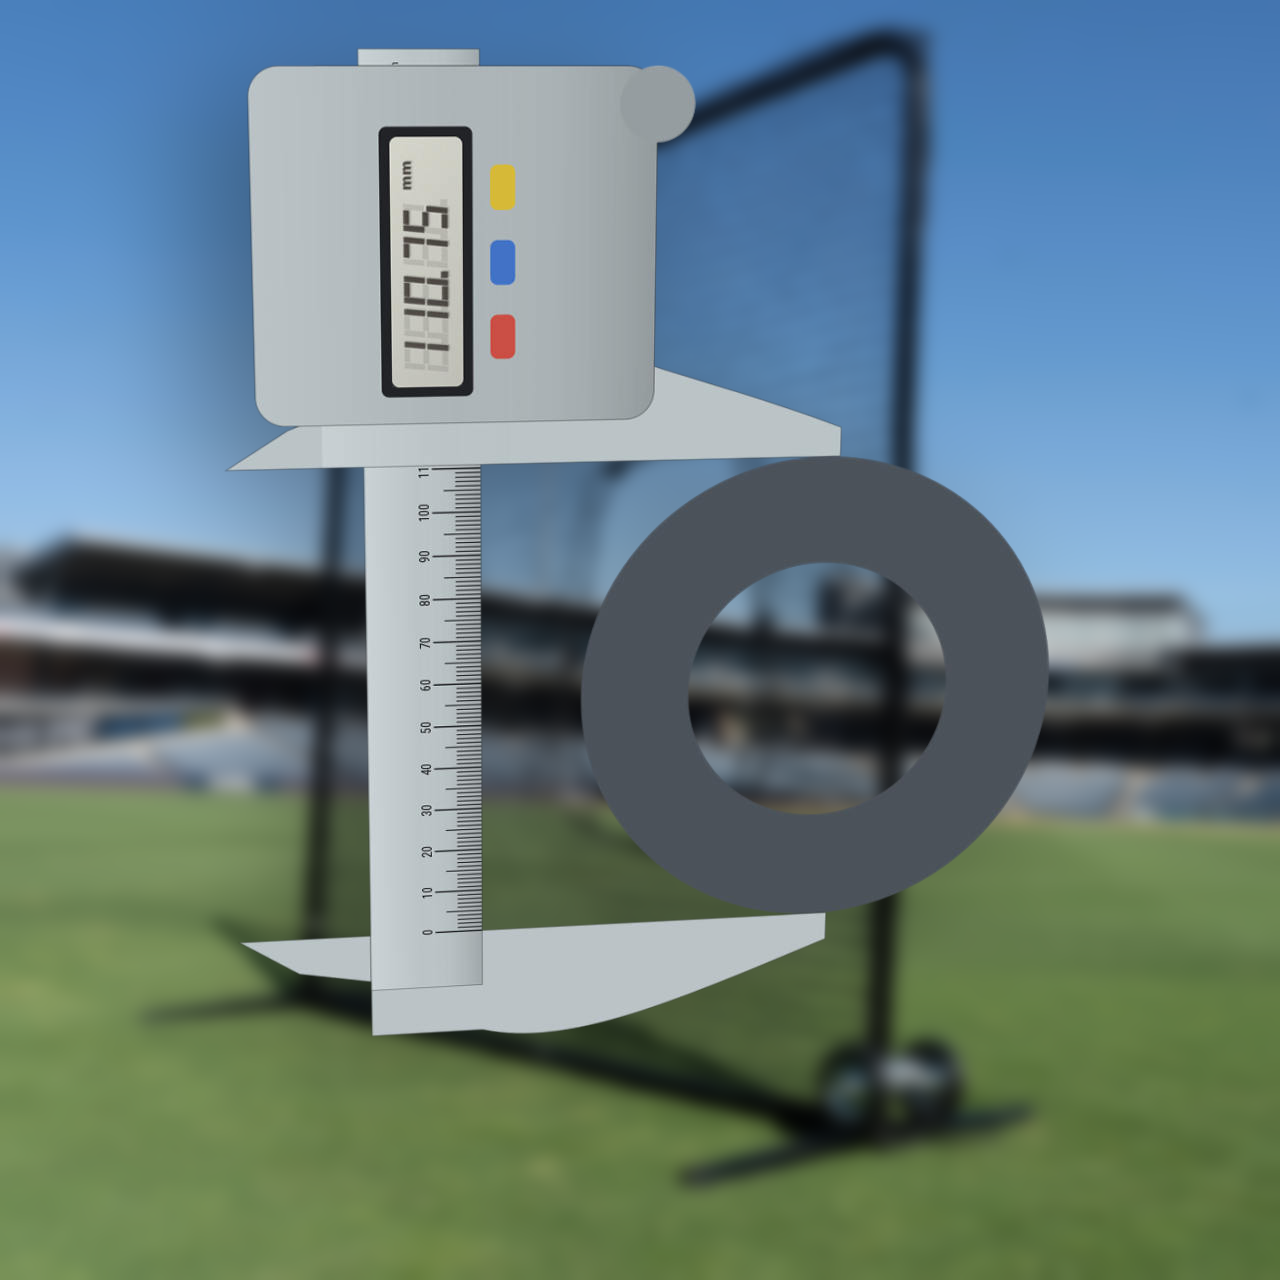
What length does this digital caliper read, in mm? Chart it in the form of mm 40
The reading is mm 110.75
